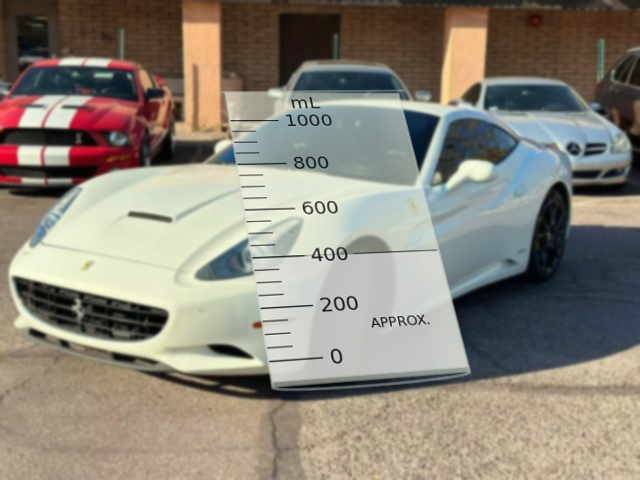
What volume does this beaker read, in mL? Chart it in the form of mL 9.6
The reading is mL 400
